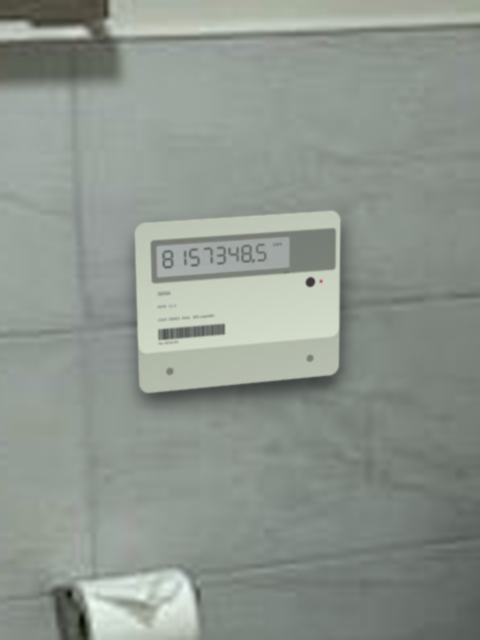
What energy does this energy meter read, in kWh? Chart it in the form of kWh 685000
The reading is kWh 8157348.5
